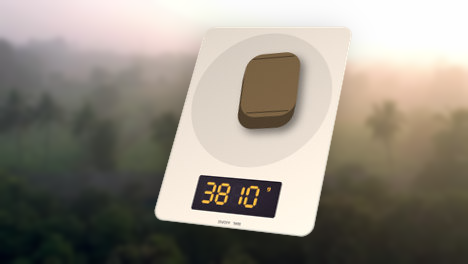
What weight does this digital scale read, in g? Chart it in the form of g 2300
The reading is g 3810
